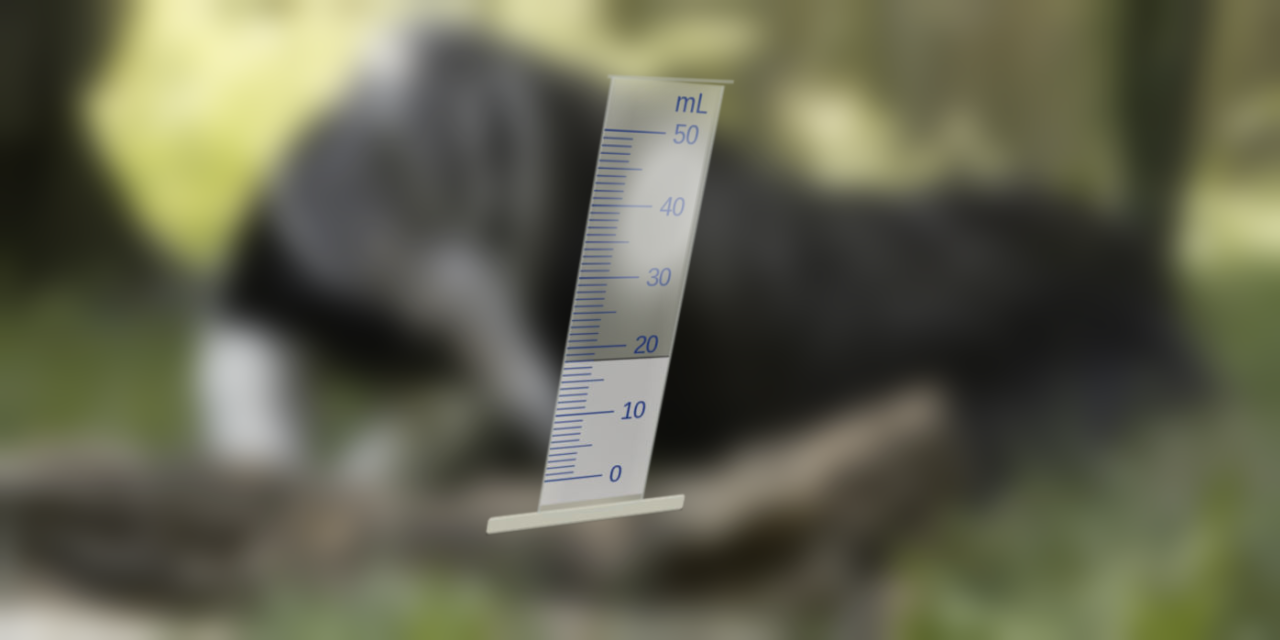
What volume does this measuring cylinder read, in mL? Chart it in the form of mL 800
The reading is mL 18
